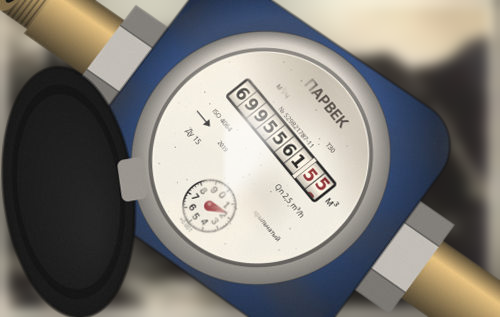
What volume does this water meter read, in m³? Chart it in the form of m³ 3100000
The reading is m³ 6995561.551
